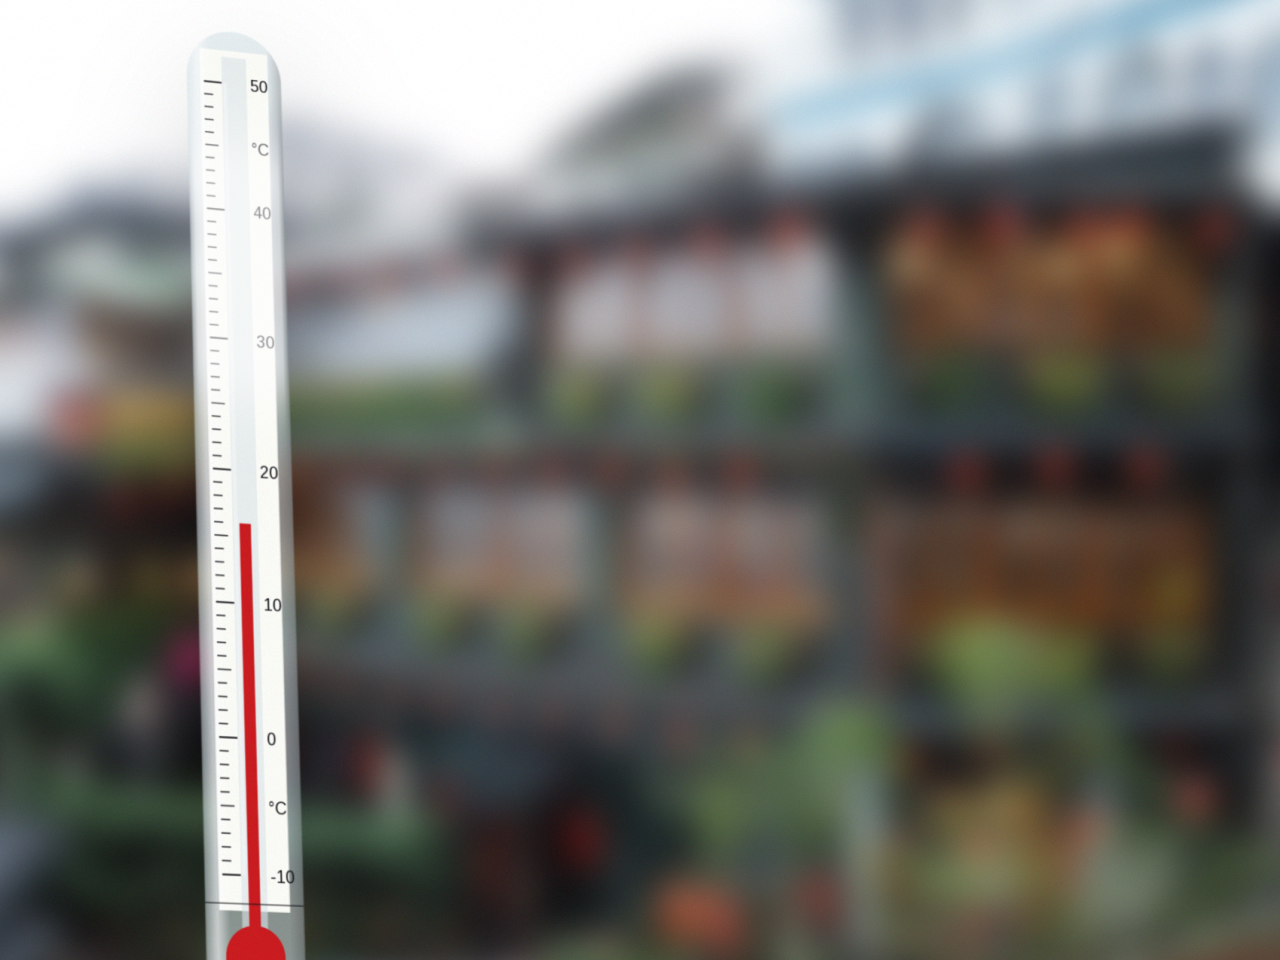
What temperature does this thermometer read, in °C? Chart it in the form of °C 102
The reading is °C 16
